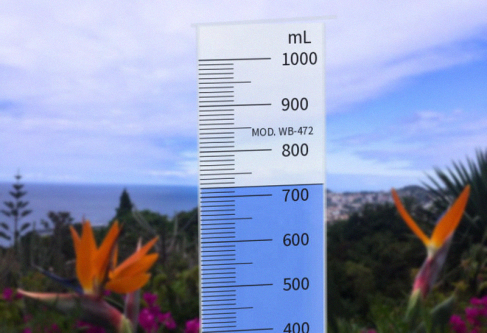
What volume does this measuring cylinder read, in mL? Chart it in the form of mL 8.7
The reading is mL 720
